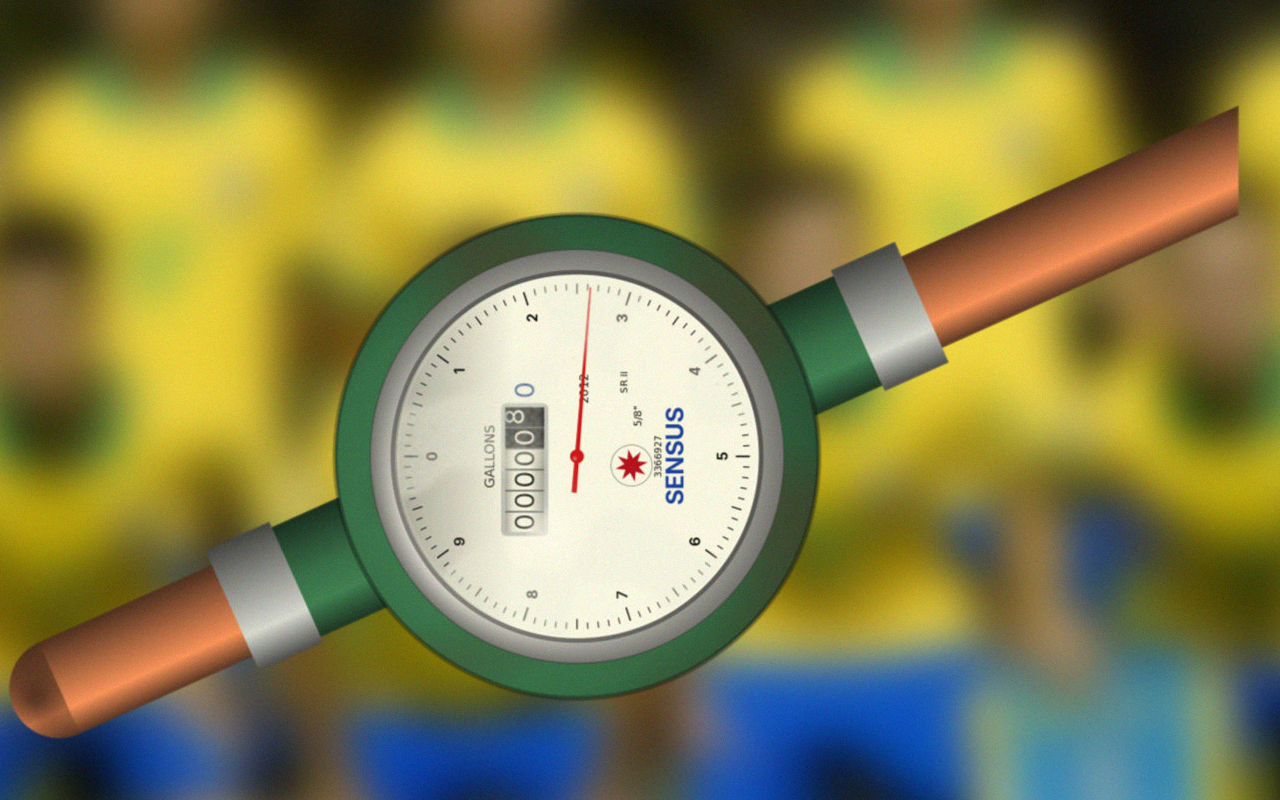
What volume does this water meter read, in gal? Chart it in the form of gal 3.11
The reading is gal 82.6
